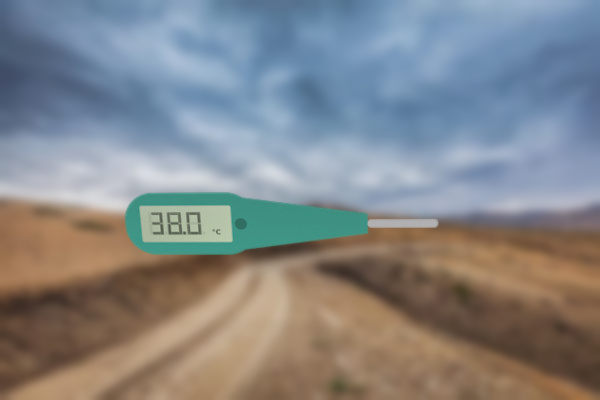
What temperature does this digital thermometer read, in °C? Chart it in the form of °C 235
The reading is °C 38.0
